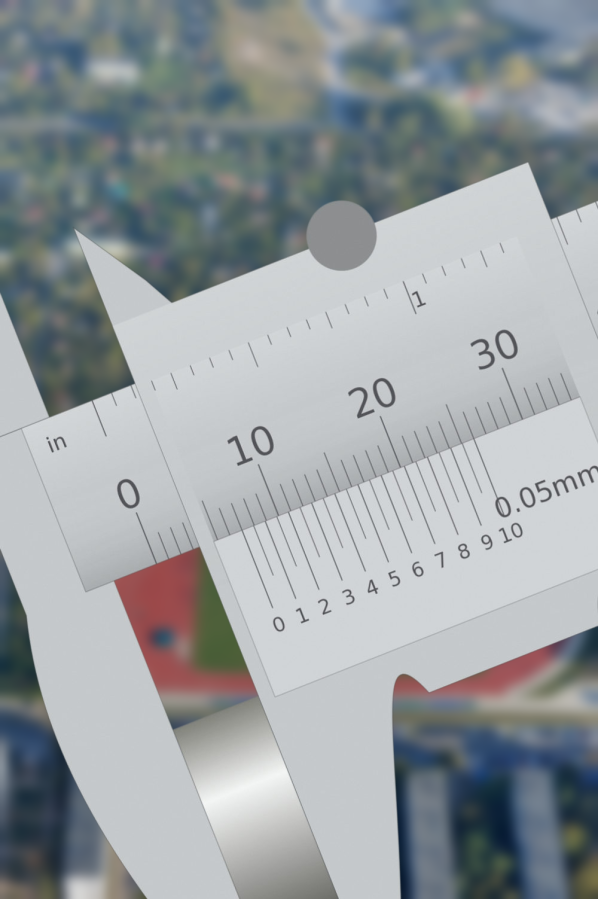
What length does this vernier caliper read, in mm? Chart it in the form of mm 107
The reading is mm 7.0
